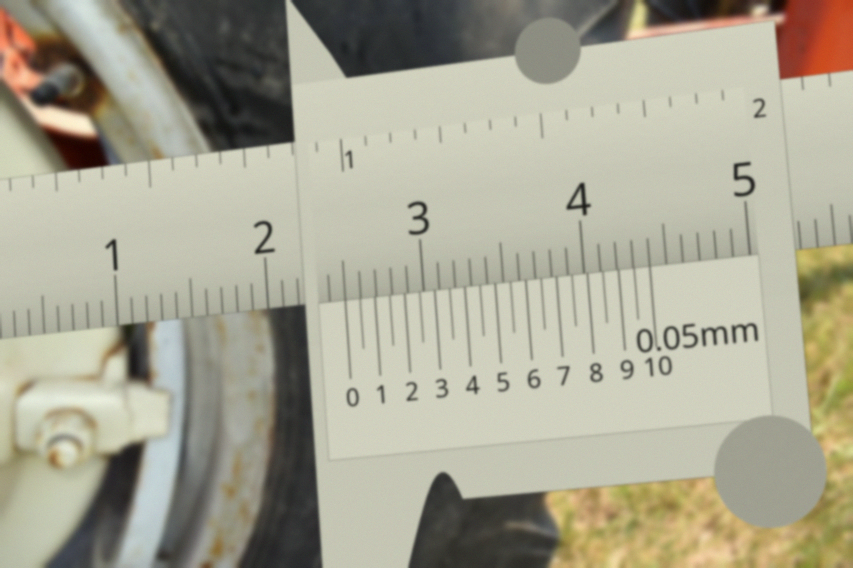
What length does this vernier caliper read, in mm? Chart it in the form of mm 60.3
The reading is mm 25.0
